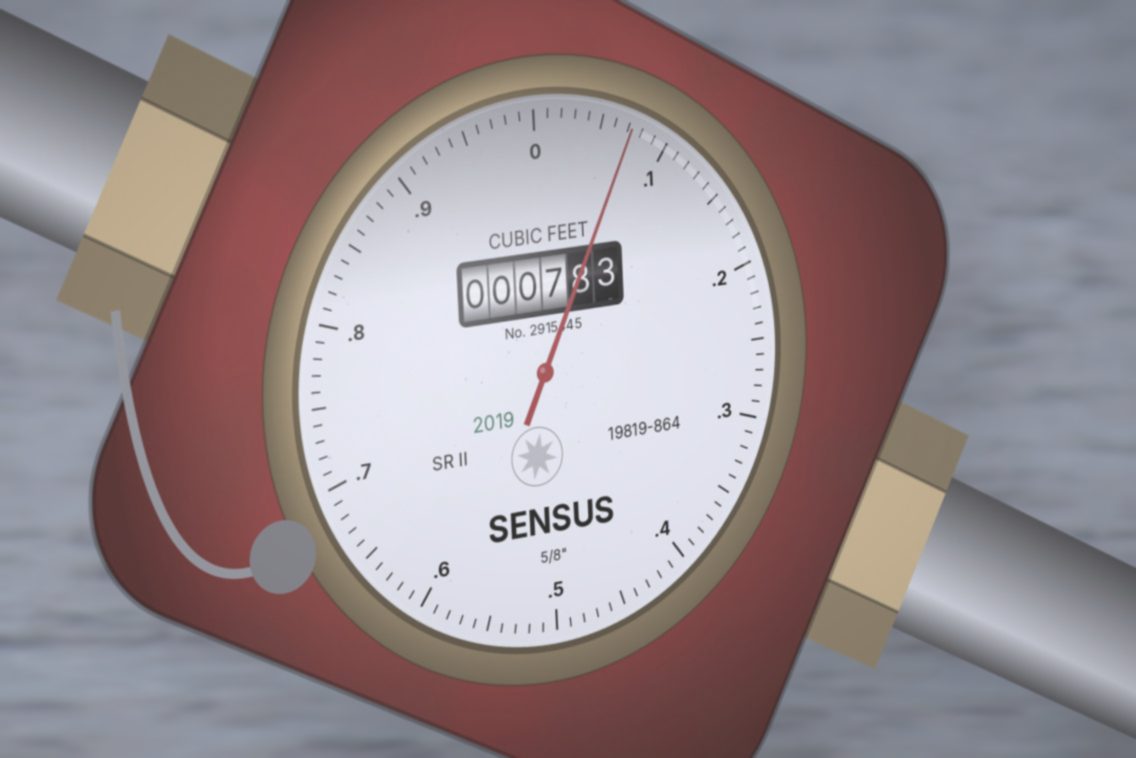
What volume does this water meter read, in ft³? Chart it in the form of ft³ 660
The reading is ft³ 783.07
